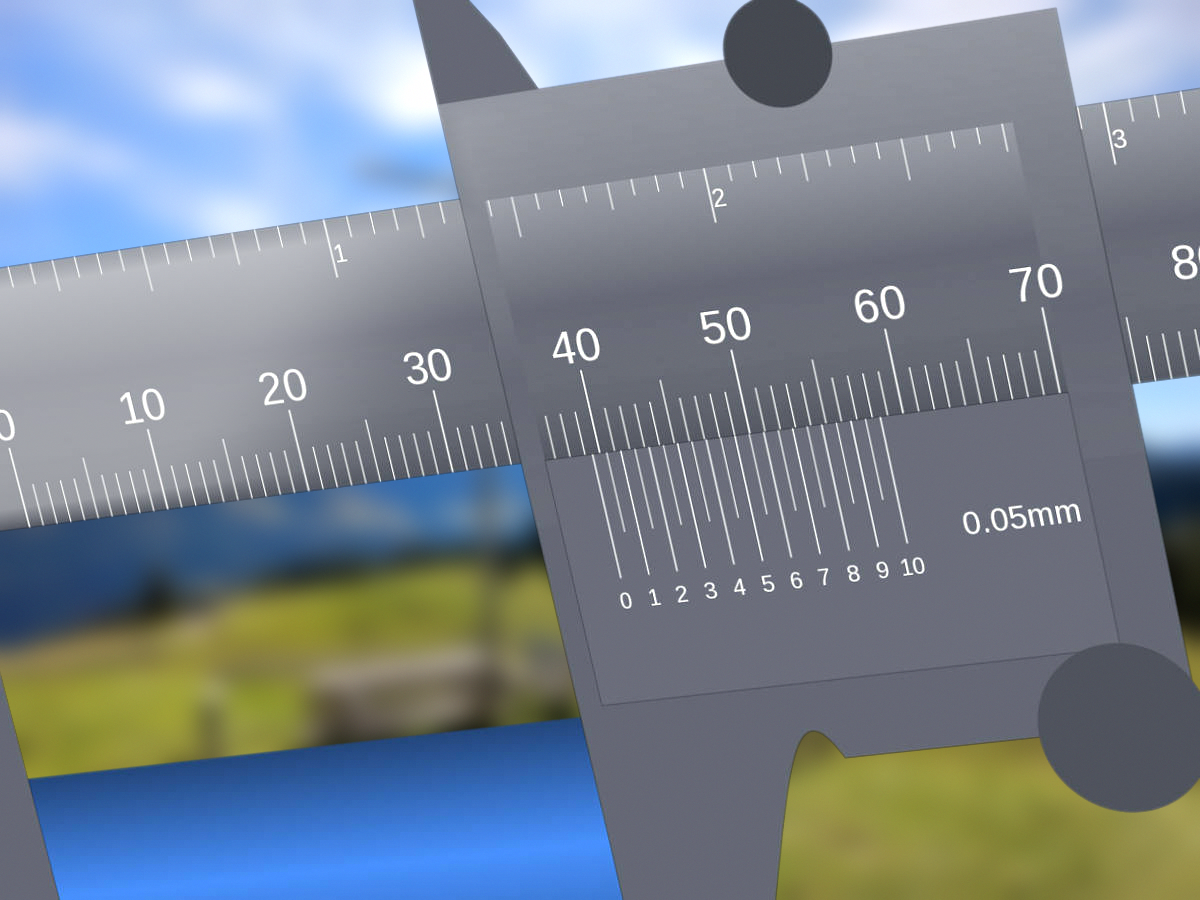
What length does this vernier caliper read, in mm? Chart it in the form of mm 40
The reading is mm 39.5
